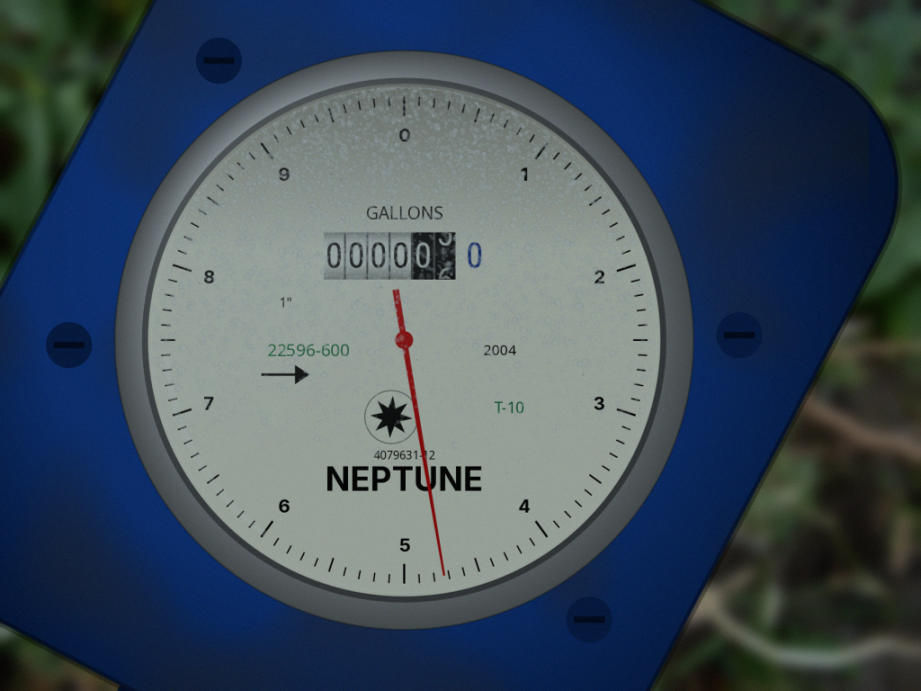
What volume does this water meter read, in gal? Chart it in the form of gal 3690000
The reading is gal 54.7
